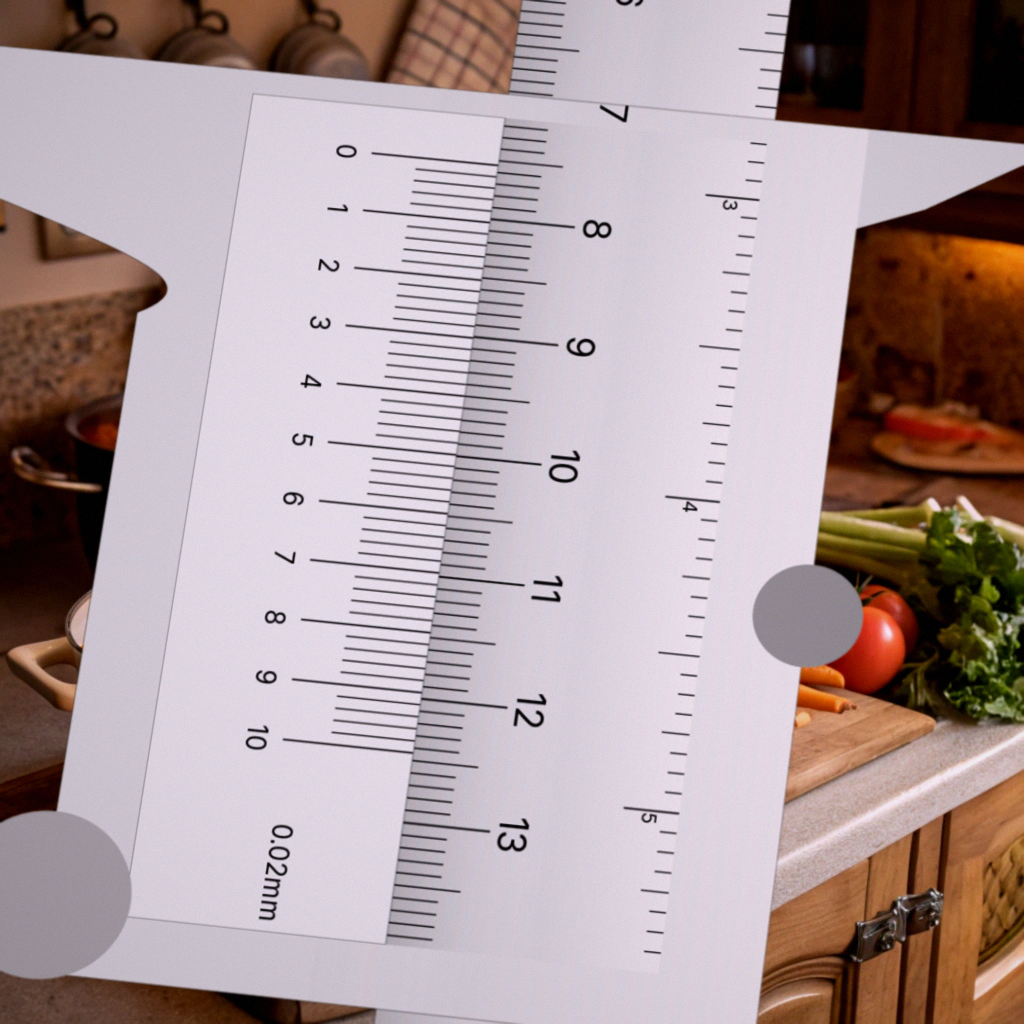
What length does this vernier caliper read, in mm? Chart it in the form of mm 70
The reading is mm 75.4
